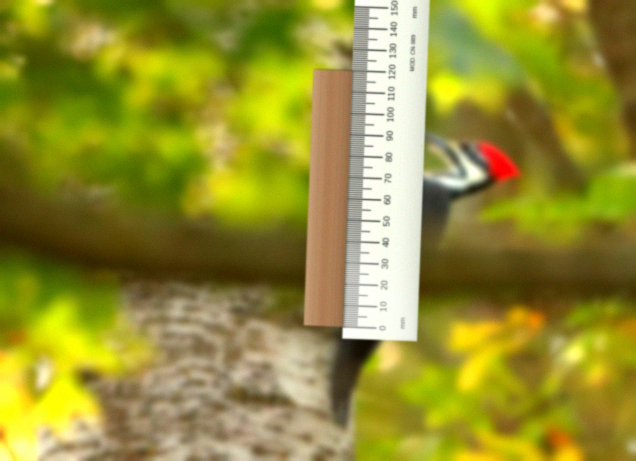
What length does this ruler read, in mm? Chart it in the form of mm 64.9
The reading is mm 120
